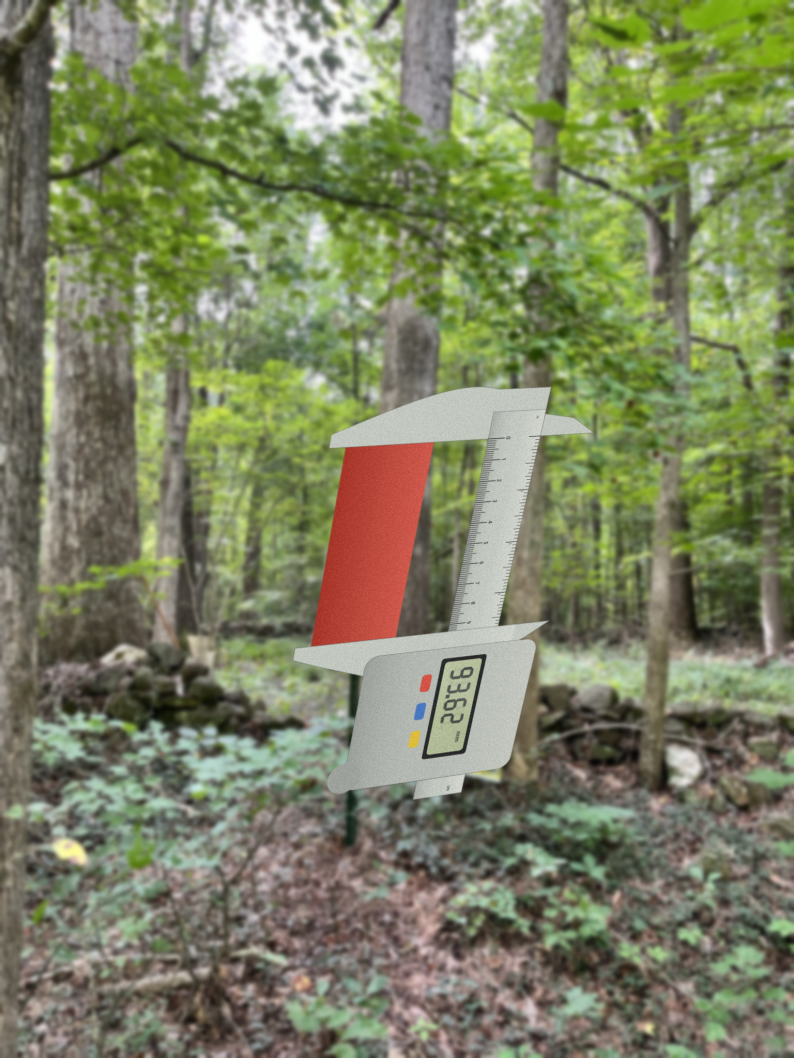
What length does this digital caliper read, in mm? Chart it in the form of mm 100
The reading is mm 93.62
